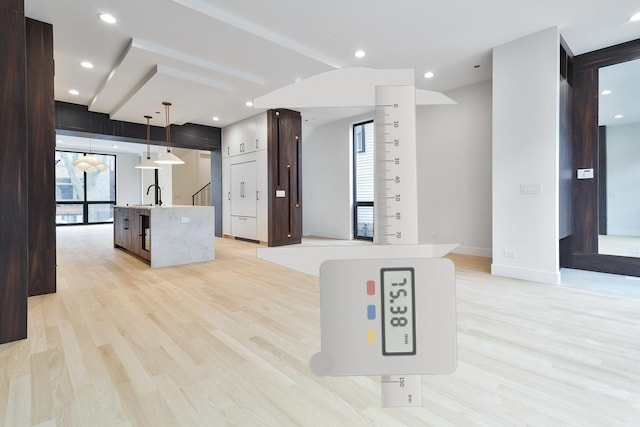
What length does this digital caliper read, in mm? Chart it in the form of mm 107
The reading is mm 75.38
